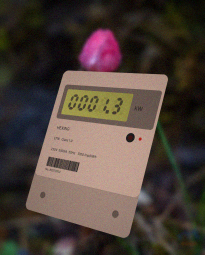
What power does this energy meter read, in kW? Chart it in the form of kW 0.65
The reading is kW 1.3
